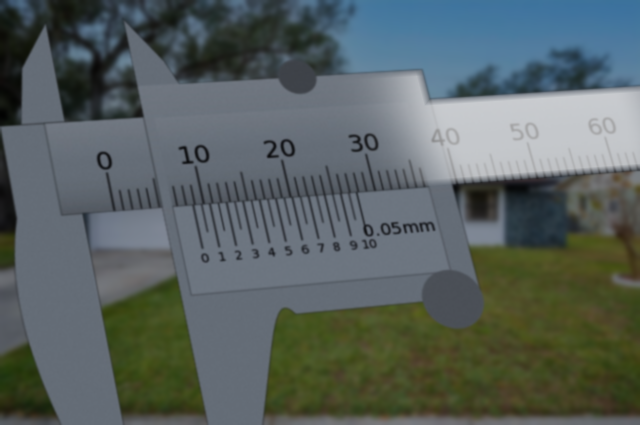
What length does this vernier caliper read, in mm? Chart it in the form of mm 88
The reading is mm 8.8
